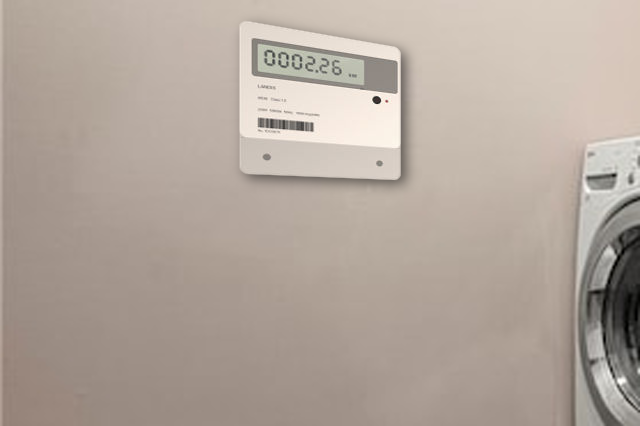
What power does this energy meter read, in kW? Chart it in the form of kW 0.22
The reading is kW 2.26
